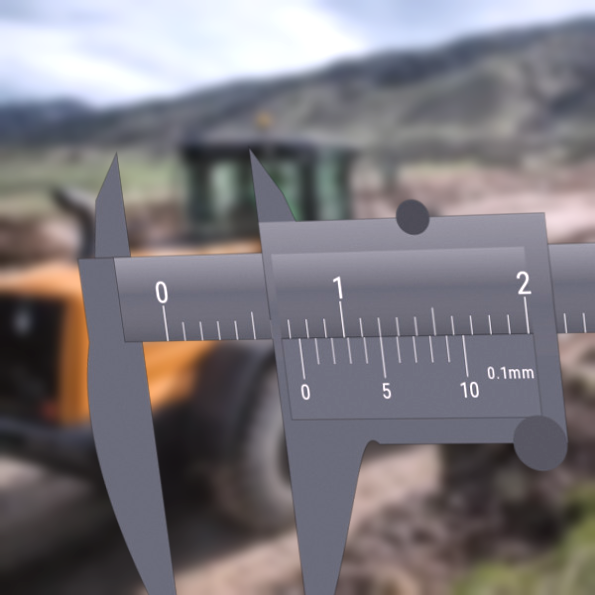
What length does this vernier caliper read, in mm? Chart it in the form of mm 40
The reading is mm 7.5
